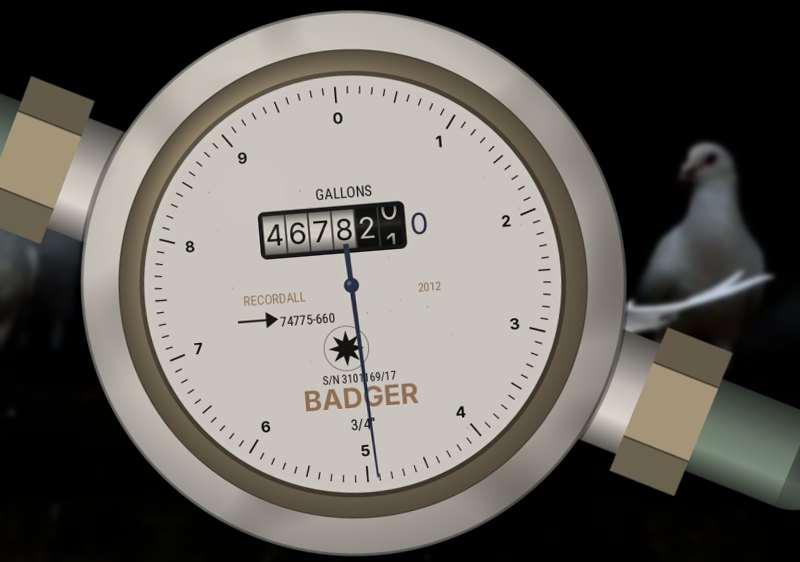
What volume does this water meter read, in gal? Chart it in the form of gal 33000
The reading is gal 4678204.9
